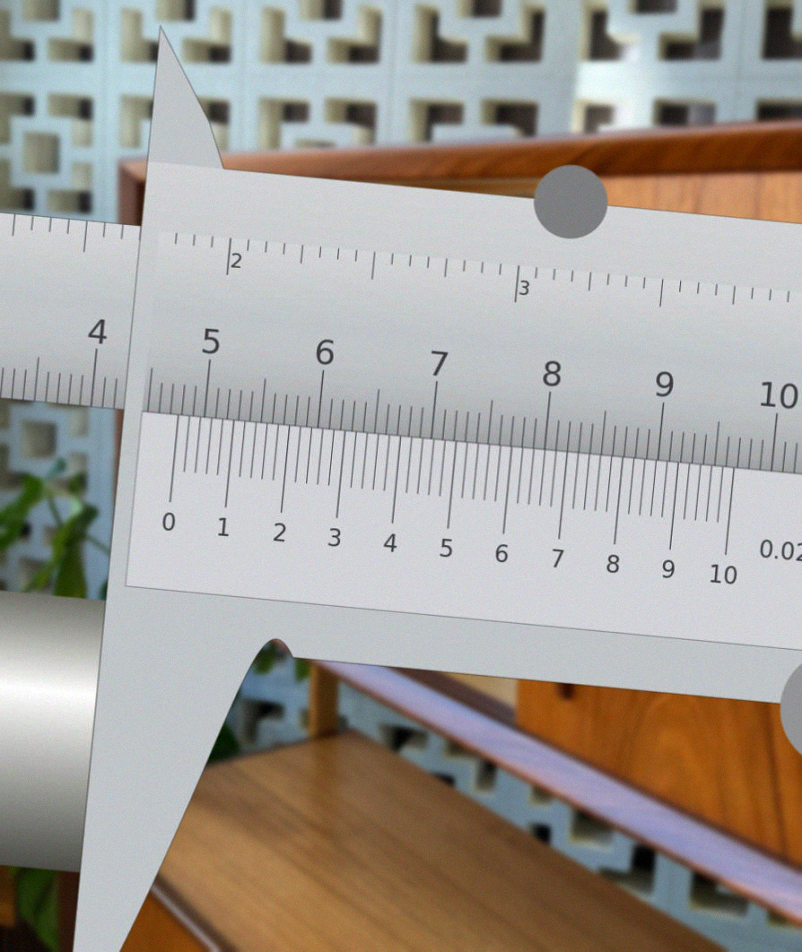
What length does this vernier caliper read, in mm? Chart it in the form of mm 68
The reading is mm 47.7
